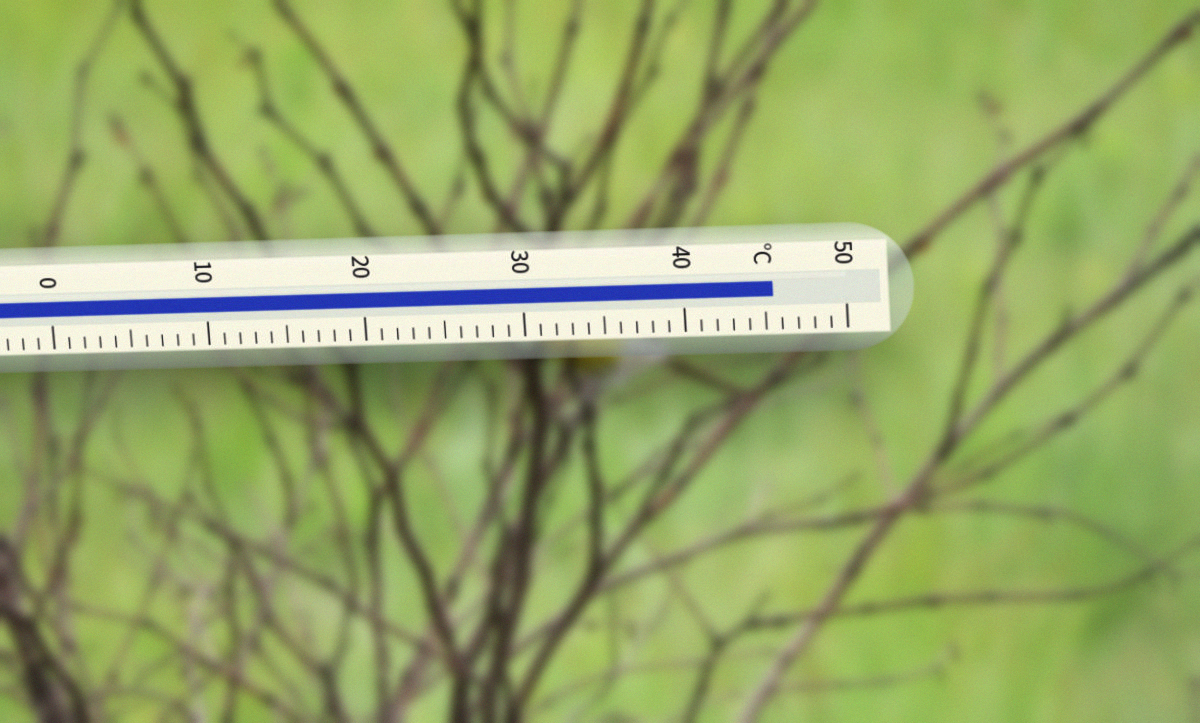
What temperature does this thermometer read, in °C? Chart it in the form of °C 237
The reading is °C 45.5
